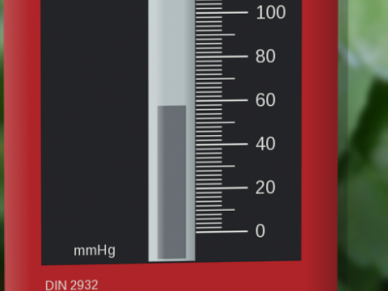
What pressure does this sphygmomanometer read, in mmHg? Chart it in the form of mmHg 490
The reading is mmHg 58
